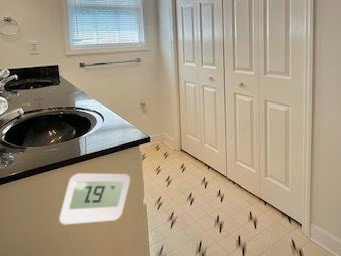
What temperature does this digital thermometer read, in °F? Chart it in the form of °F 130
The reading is °F 7.9
